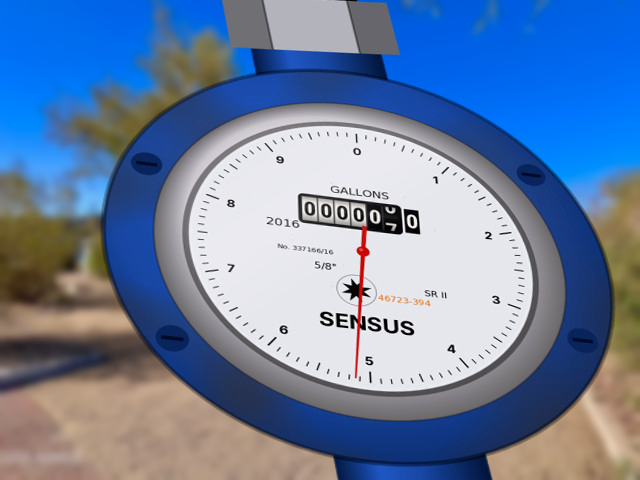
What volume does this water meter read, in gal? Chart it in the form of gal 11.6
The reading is gal 65.1
